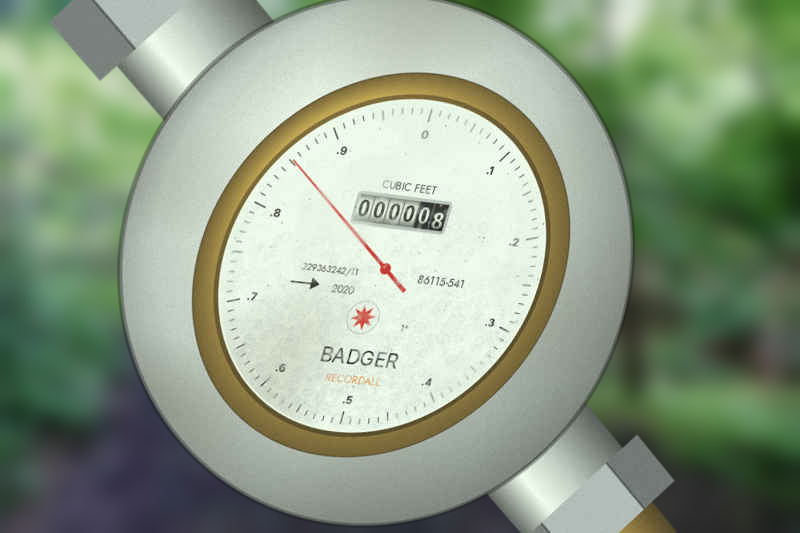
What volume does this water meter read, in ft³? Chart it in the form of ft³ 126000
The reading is ft³ 7.85
